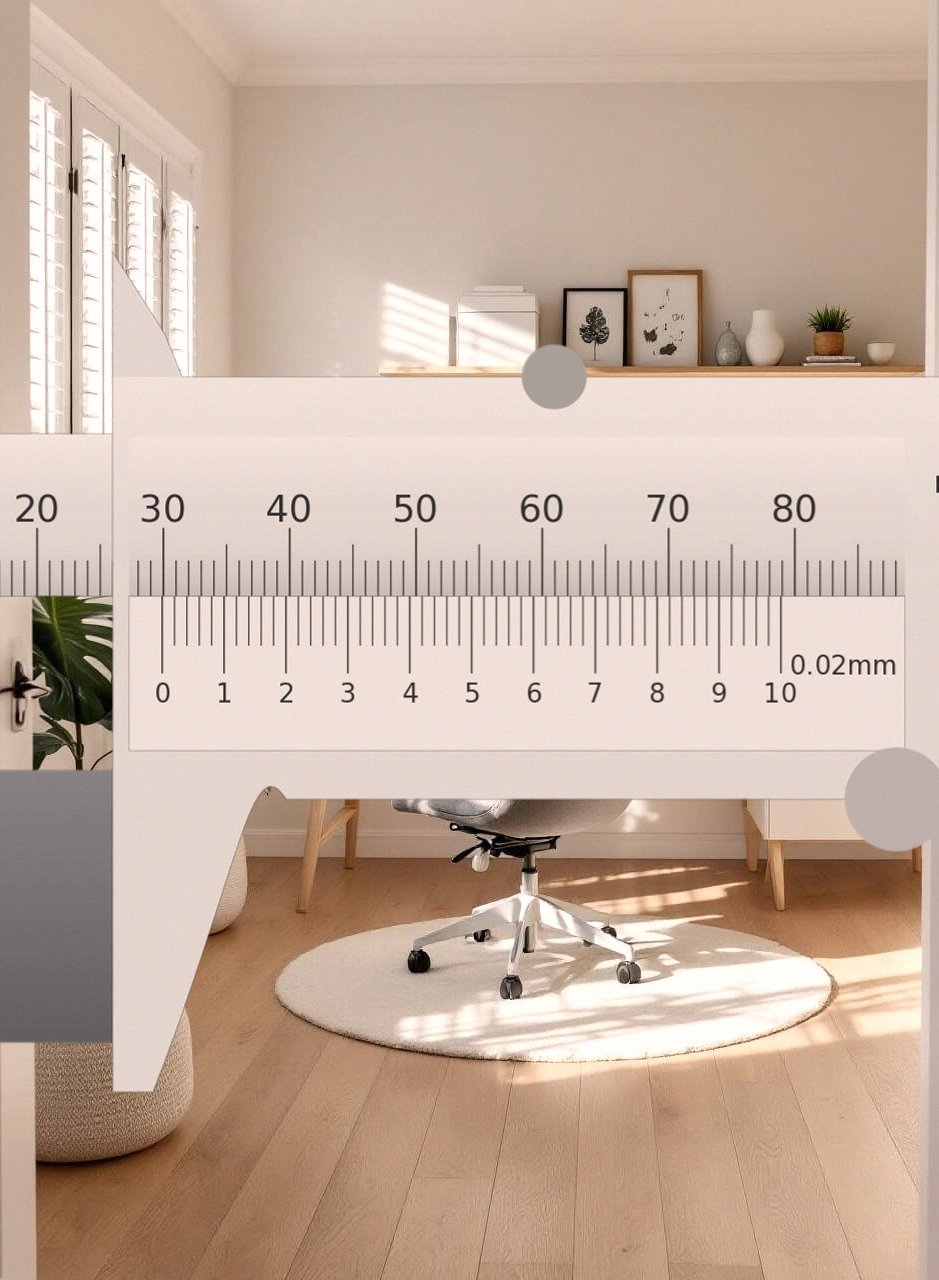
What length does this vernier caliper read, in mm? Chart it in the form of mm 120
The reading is mm 29.9
